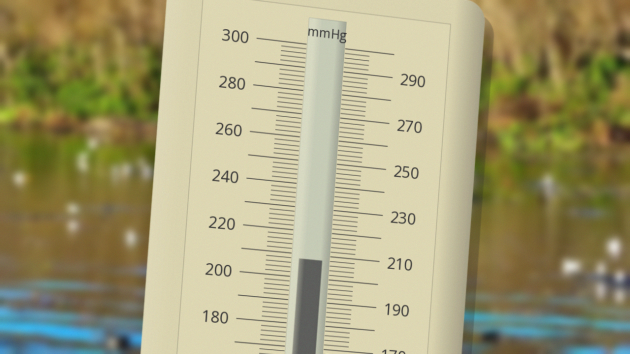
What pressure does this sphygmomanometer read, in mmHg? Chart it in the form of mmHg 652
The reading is mmHg 208
